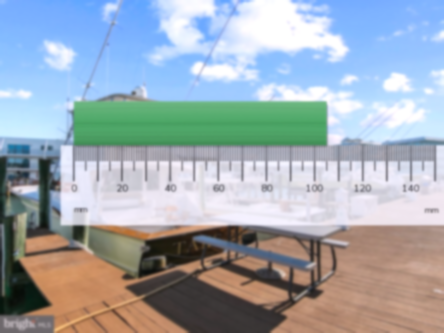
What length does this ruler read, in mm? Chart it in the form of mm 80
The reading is mm 105
